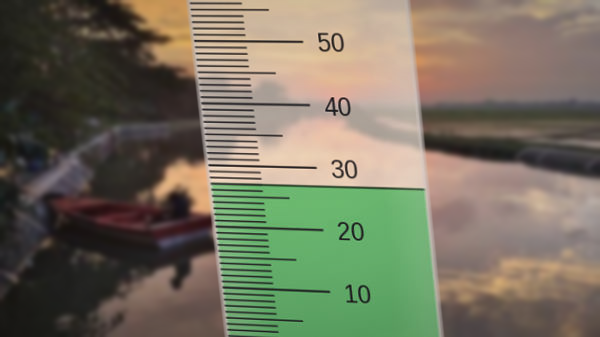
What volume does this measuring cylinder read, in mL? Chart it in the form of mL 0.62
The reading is mL 27
